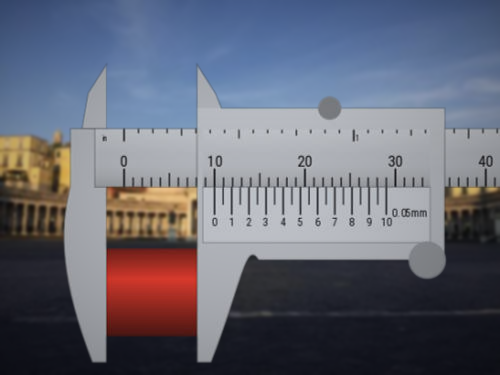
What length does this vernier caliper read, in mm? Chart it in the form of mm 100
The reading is mm 10.0
